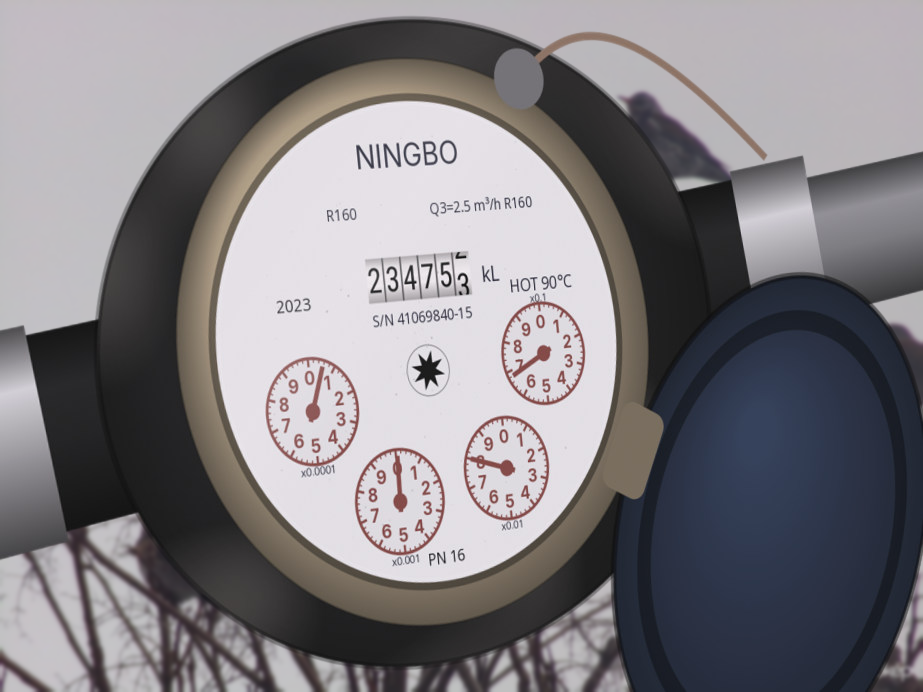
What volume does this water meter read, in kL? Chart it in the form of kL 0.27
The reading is kL 234752.6800
